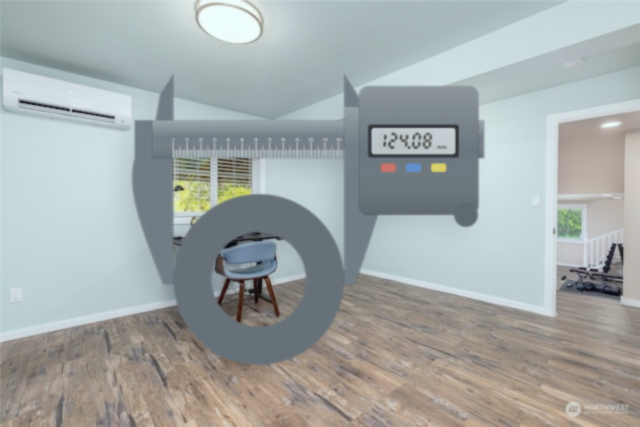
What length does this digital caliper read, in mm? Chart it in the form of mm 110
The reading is mm 124.08
